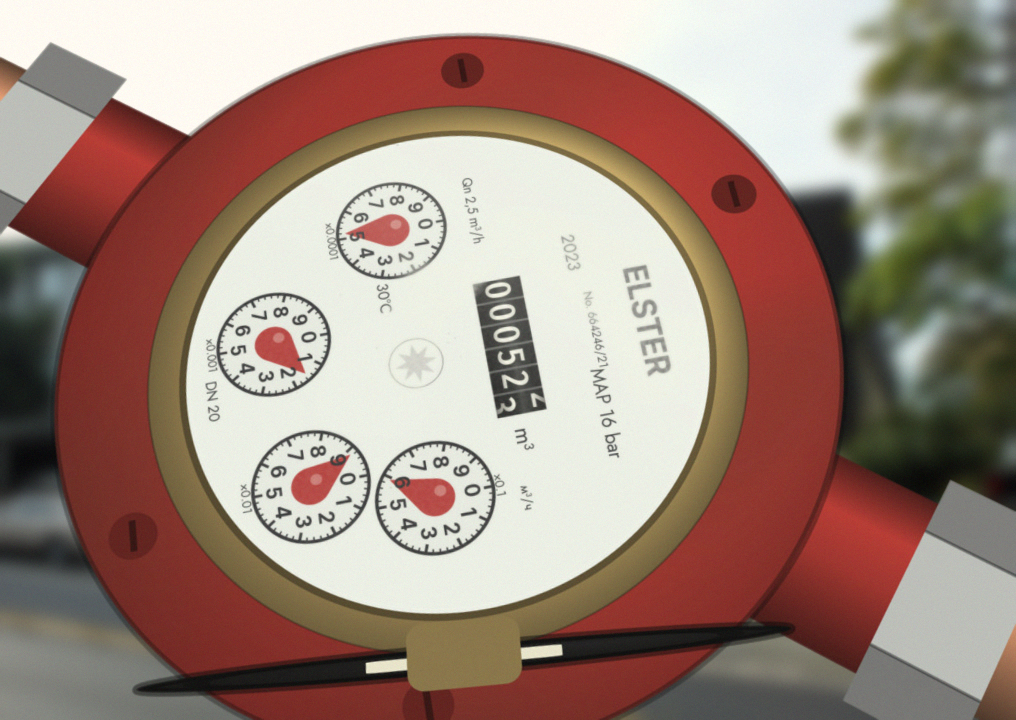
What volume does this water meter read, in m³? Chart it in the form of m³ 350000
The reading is m³ 522.5915
